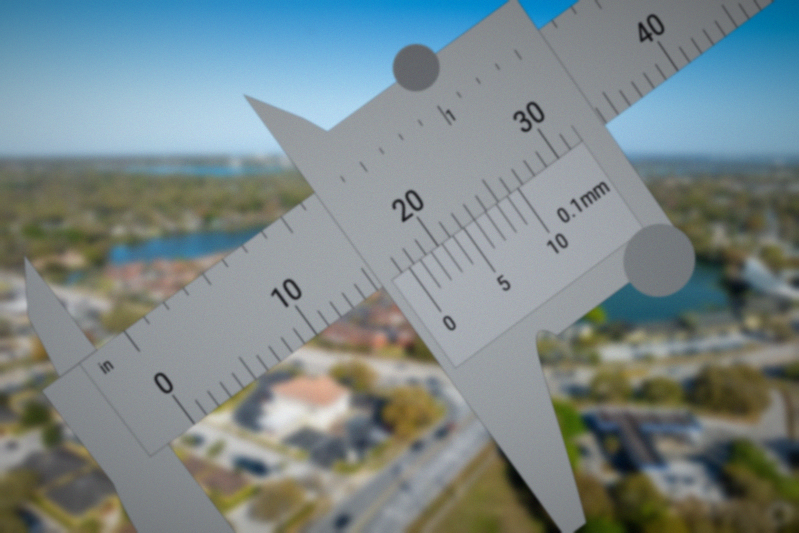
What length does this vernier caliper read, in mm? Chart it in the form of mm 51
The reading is mm 17.6
